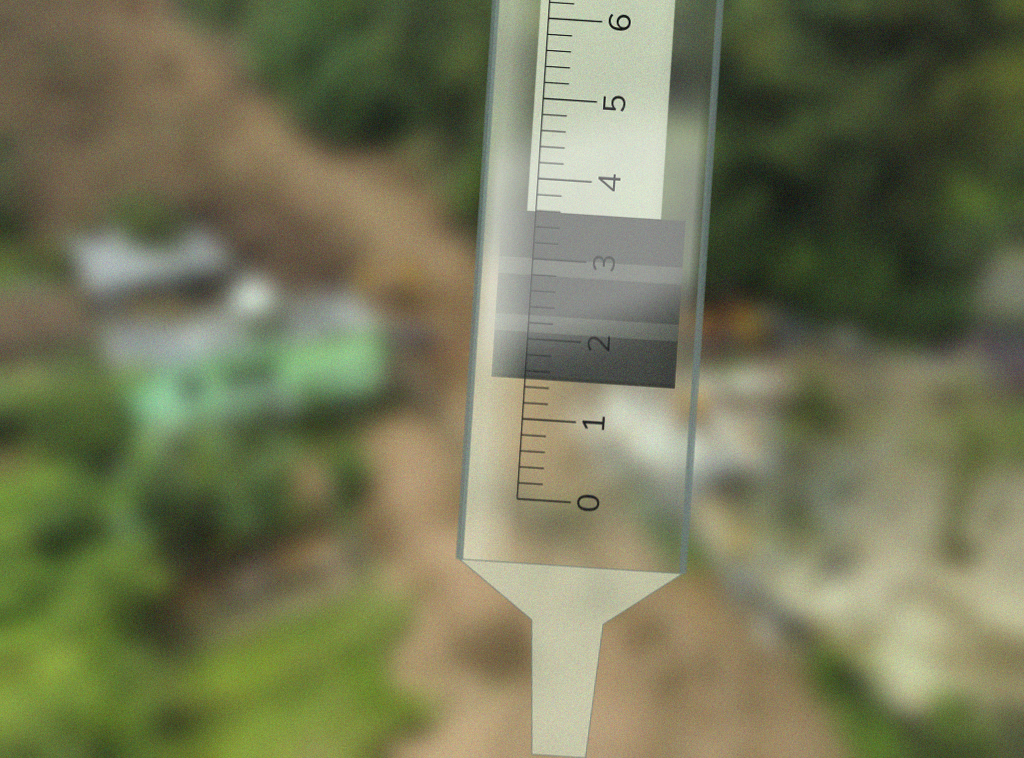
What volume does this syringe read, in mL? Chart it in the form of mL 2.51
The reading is mL 1.5
